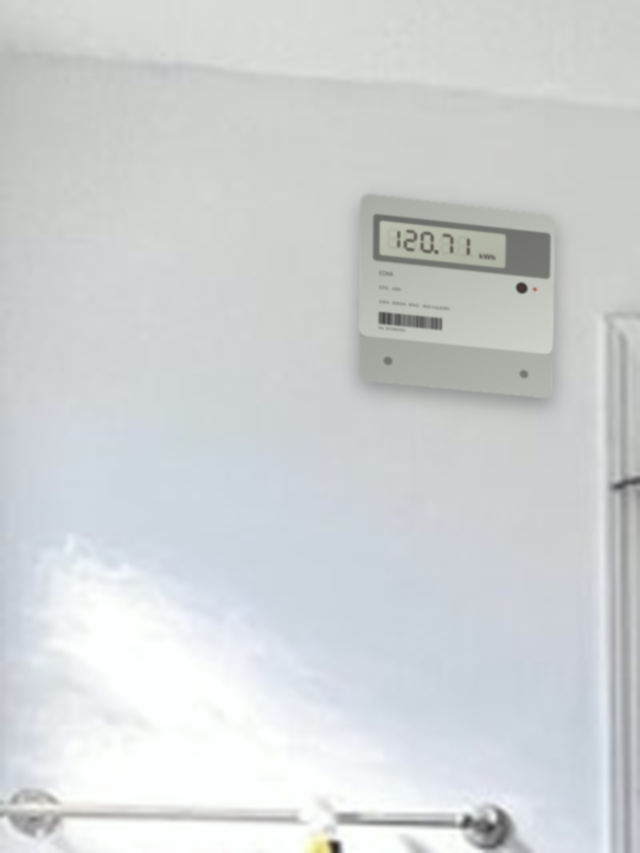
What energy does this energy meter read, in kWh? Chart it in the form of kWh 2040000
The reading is kWh 120.71
